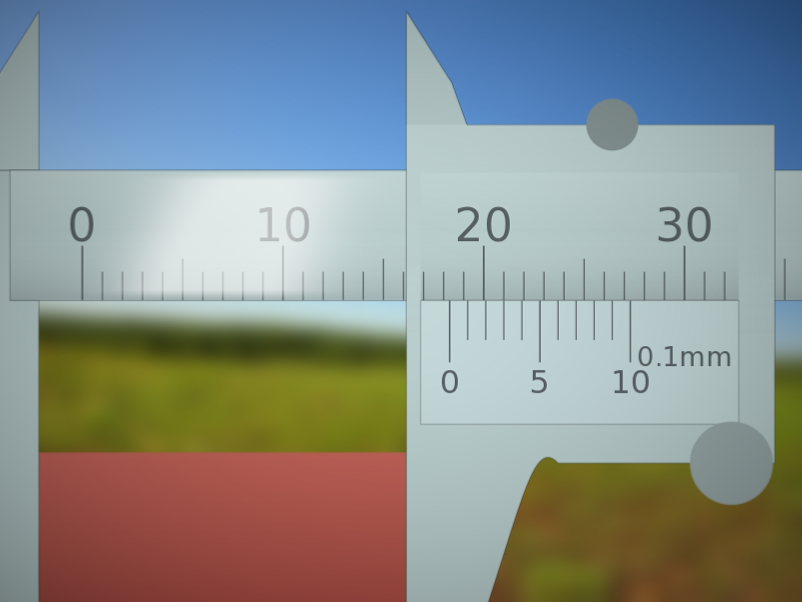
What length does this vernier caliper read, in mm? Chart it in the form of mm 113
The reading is mm 18.3
